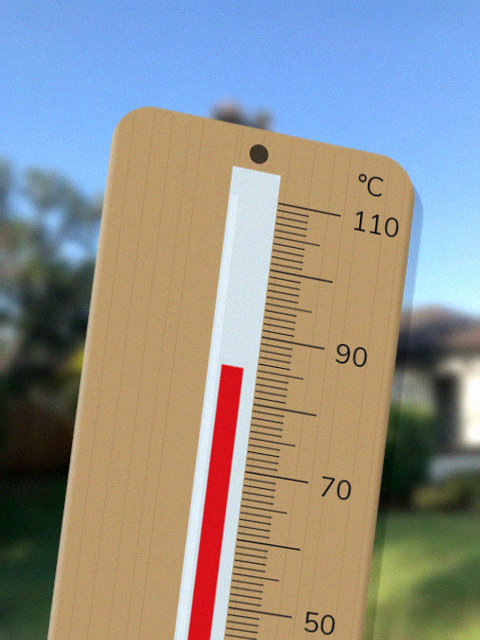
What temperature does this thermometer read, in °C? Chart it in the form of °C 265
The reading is °C 85
